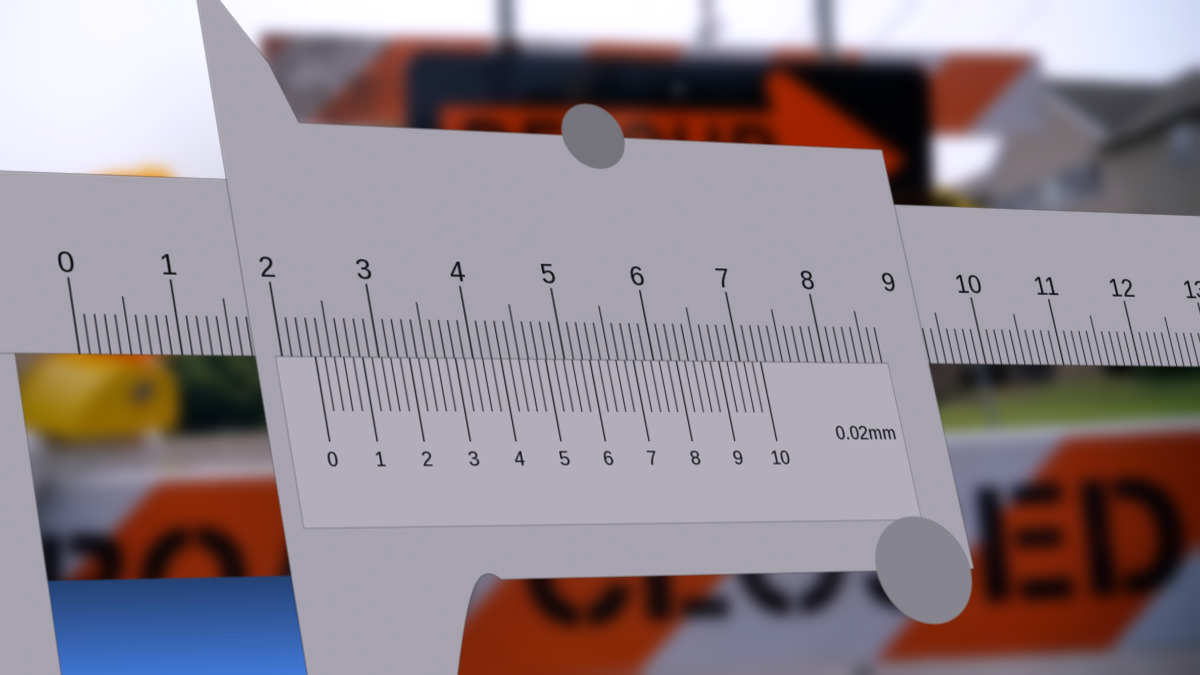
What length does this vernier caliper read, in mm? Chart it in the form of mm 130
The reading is mm 23.4
